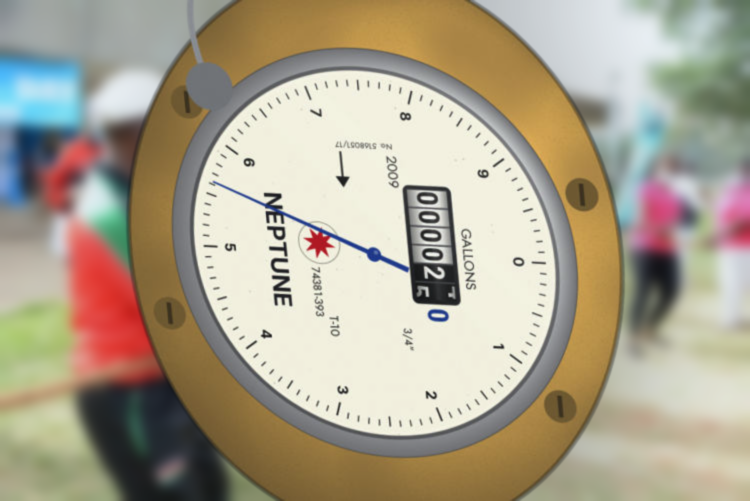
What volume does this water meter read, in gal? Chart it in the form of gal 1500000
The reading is gal 245.6
